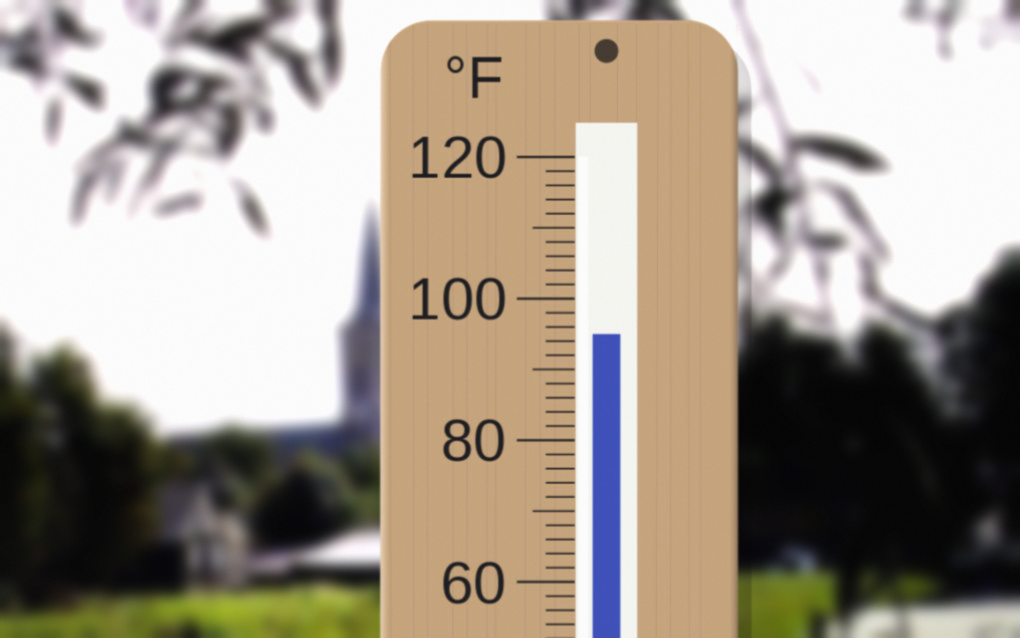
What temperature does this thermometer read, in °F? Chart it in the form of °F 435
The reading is °F 95
